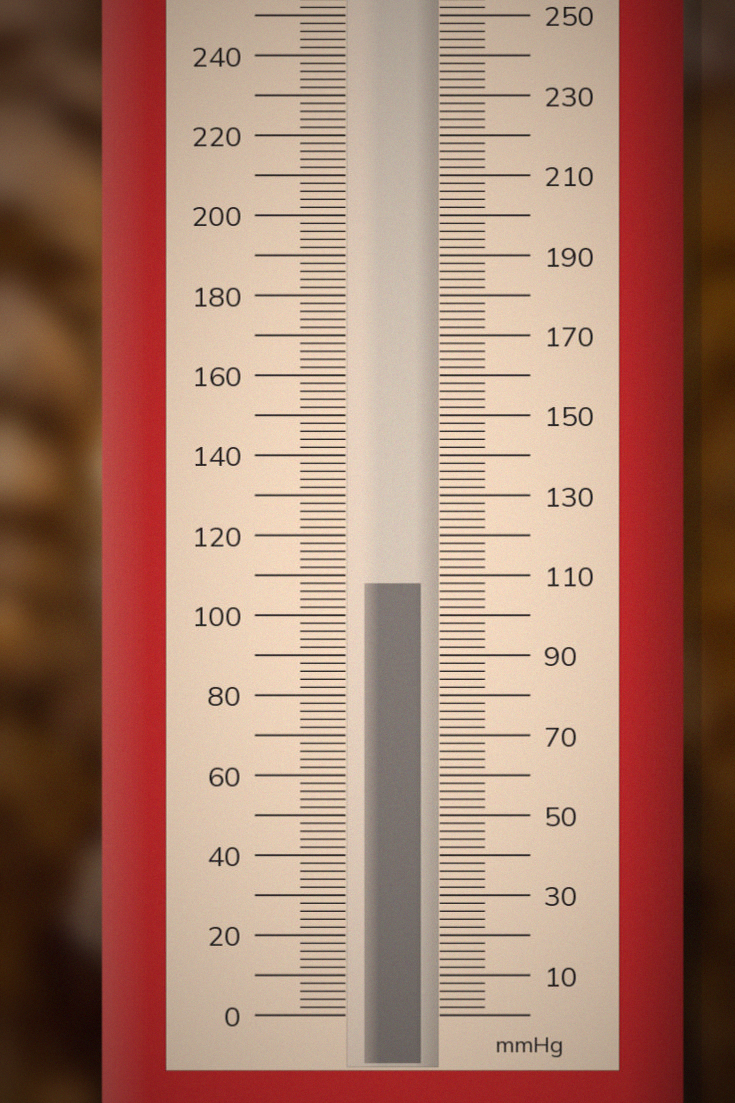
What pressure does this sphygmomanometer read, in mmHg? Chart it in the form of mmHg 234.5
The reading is mmHg 108
